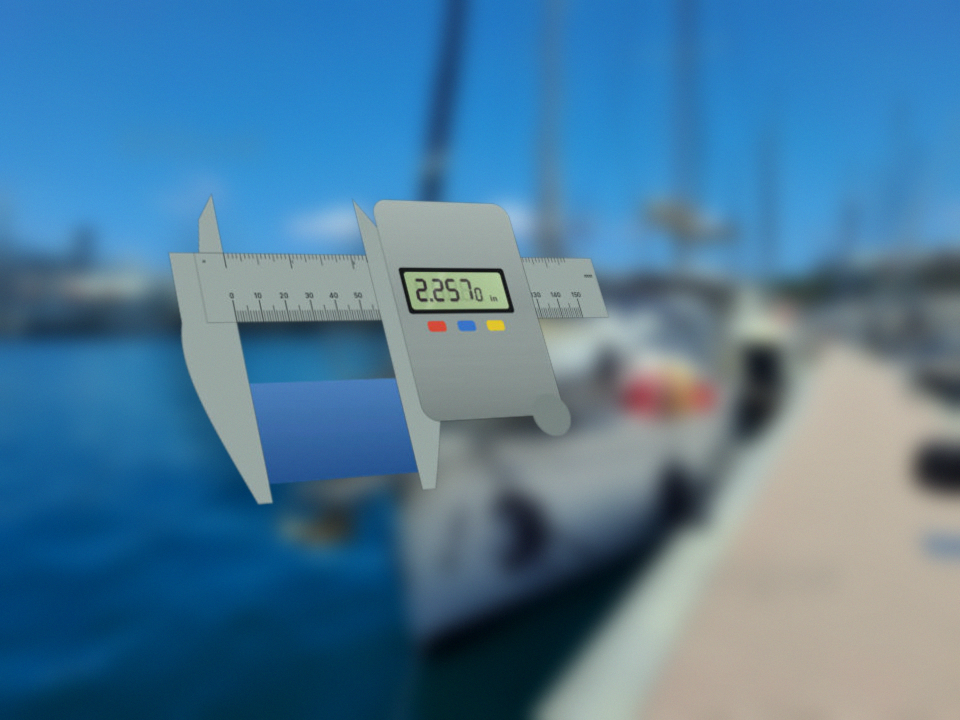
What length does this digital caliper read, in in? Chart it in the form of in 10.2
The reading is in 2.2570
